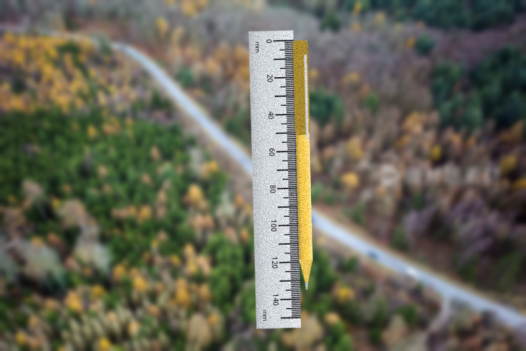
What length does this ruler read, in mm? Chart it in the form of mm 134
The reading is mm 135
